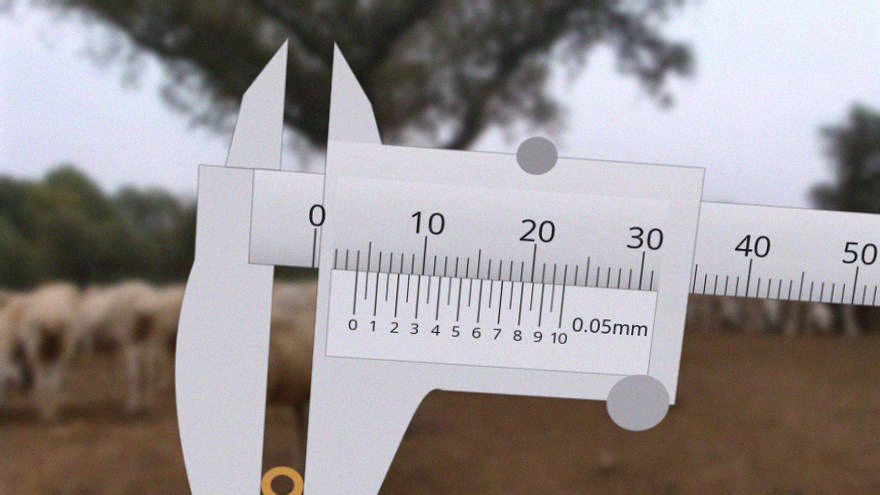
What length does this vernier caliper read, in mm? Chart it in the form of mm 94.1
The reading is mm 4.0
